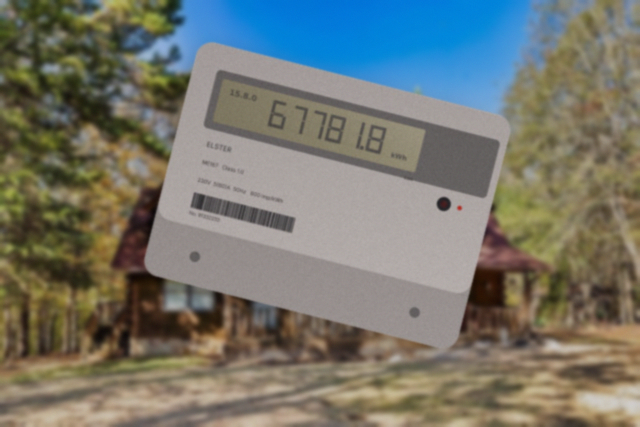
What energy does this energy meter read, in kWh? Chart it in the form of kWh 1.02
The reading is kWh 67781.8
